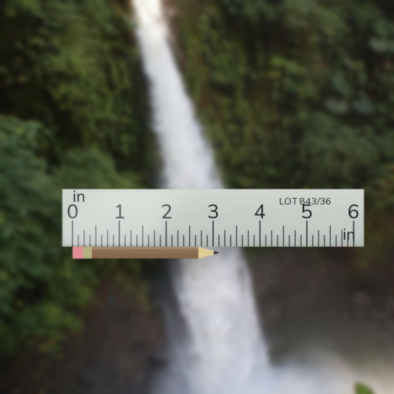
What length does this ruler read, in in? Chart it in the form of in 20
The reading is in 3.125
